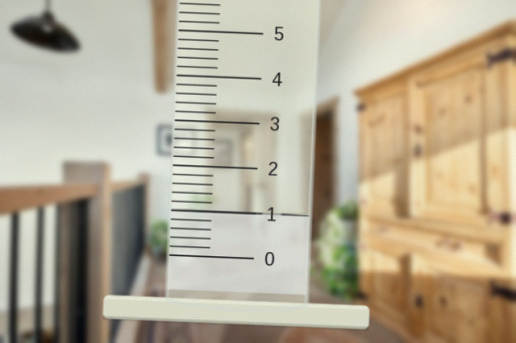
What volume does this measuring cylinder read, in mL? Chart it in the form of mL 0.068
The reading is mL 1
